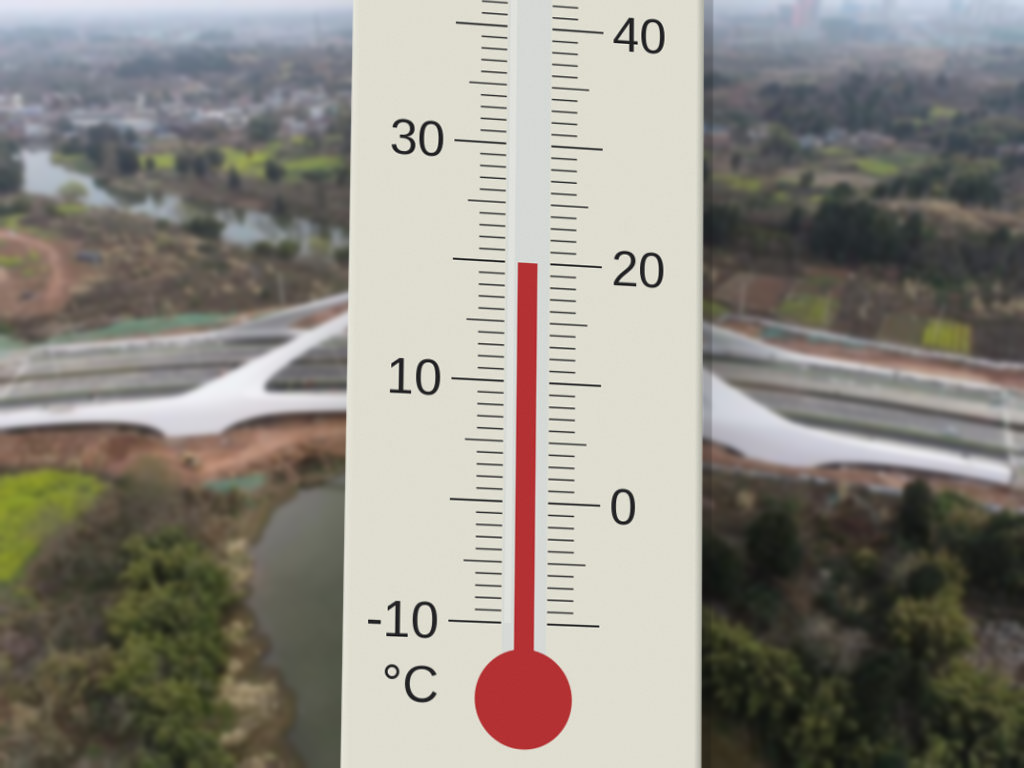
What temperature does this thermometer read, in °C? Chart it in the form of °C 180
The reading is °C 20
